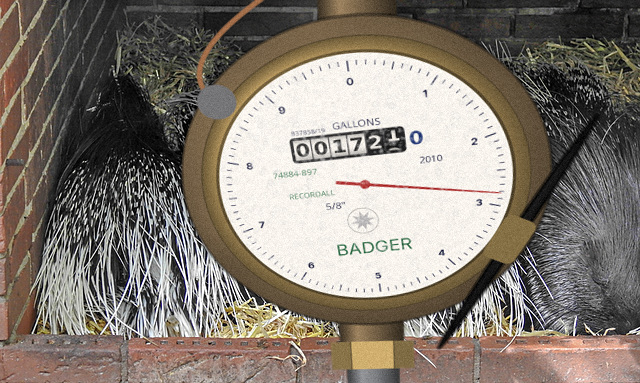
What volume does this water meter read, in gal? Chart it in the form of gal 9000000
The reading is gal 17212.8
